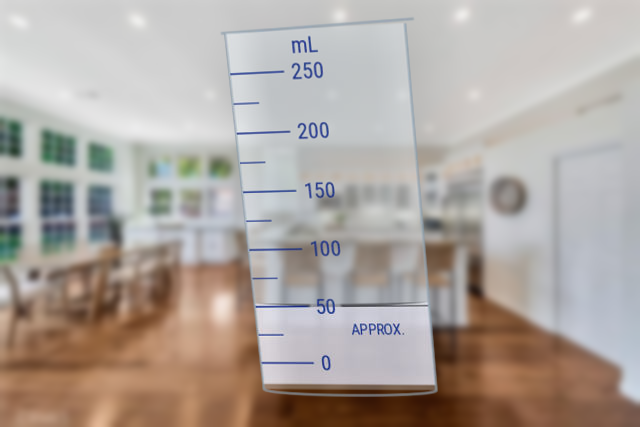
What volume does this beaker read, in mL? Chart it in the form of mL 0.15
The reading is mL 50
